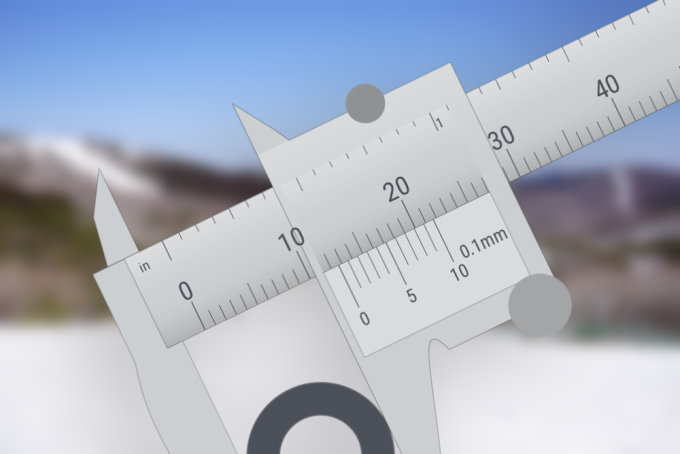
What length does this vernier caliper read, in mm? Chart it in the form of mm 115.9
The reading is mm 12.7
